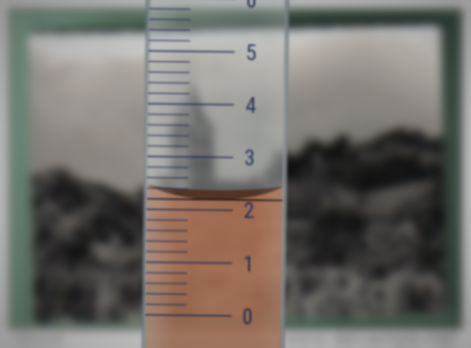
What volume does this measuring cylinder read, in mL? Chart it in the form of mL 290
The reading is mL 2.2
